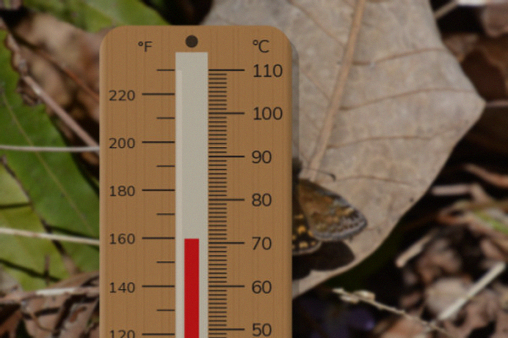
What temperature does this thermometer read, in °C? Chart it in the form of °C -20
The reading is °C 71
